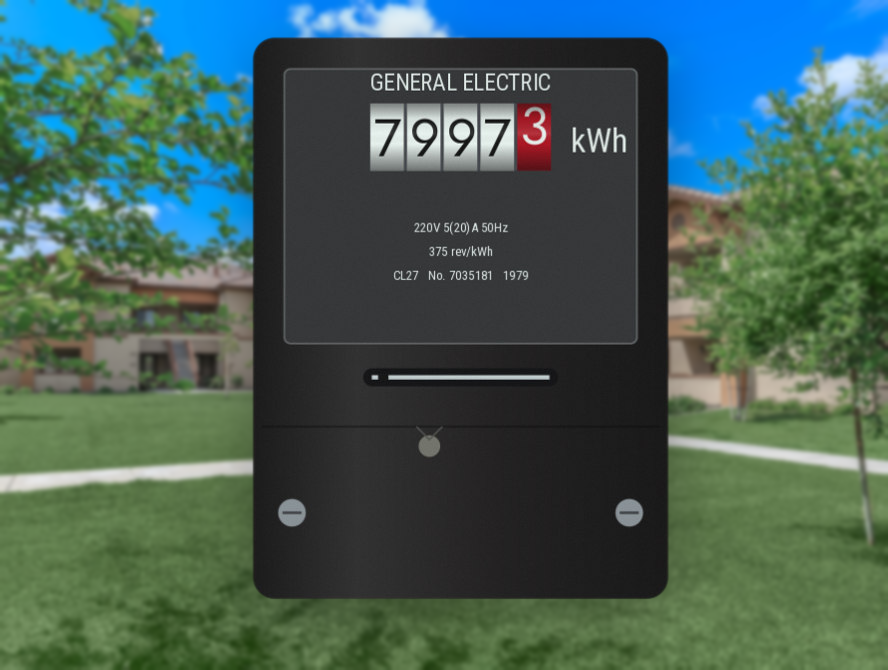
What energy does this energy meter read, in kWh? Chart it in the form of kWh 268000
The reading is kWh 7997.3
